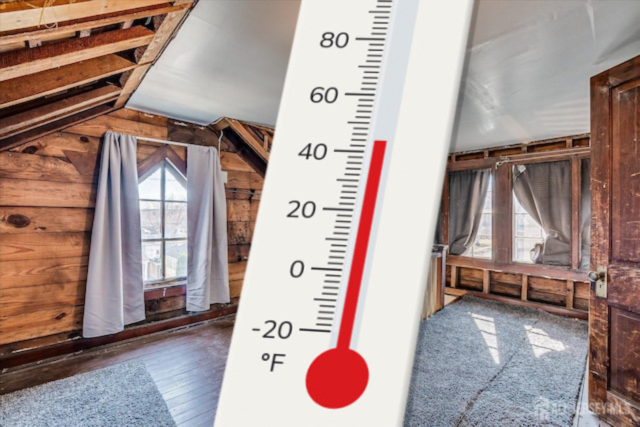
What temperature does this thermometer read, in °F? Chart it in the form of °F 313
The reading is °F 44
